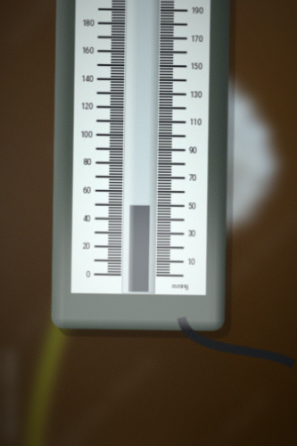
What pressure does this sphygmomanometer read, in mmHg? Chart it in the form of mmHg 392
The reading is mmHg 50
